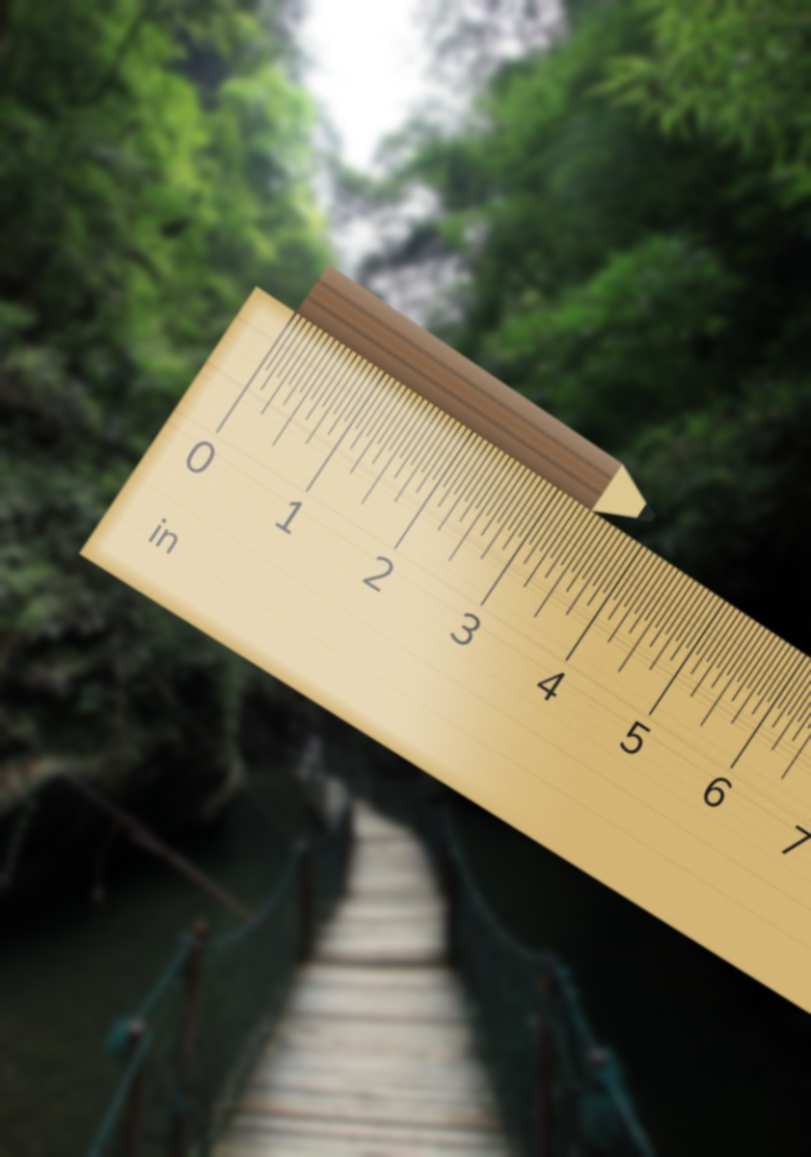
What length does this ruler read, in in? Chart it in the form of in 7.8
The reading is in 3.9375
